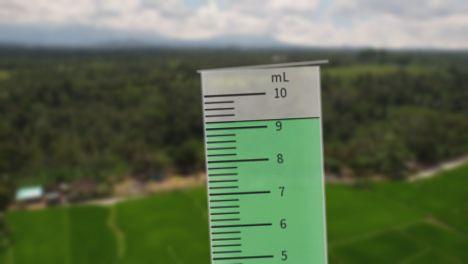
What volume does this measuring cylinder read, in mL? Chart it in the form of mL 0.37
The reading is mL 9.2
